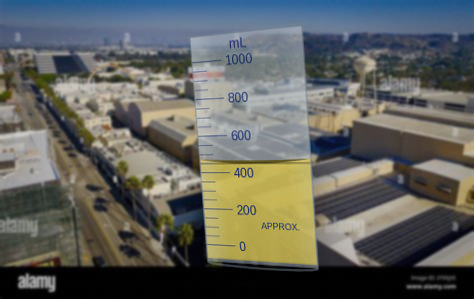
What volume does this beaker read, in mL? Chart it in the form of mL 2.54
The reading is mL 450
